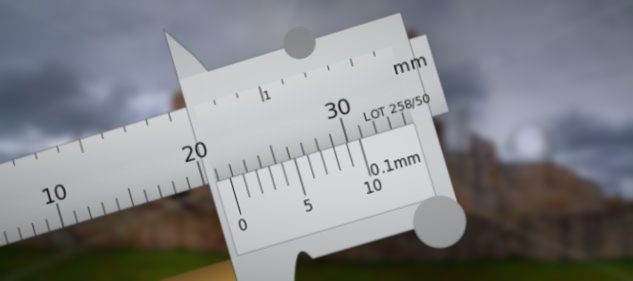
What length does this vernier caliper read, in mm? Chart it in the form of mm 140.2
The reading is mm 21.8
